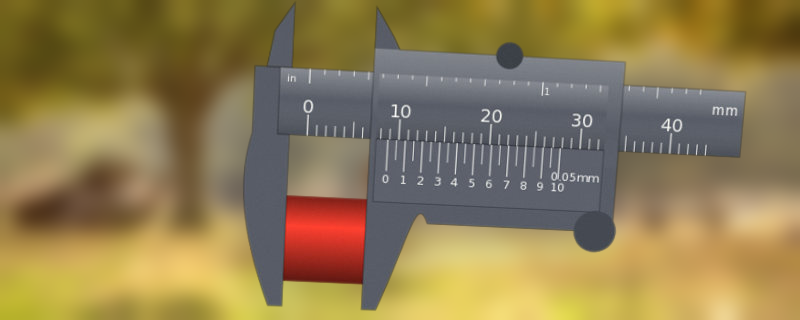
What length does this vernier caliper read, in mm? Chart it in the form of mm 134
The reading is mm 8.8
